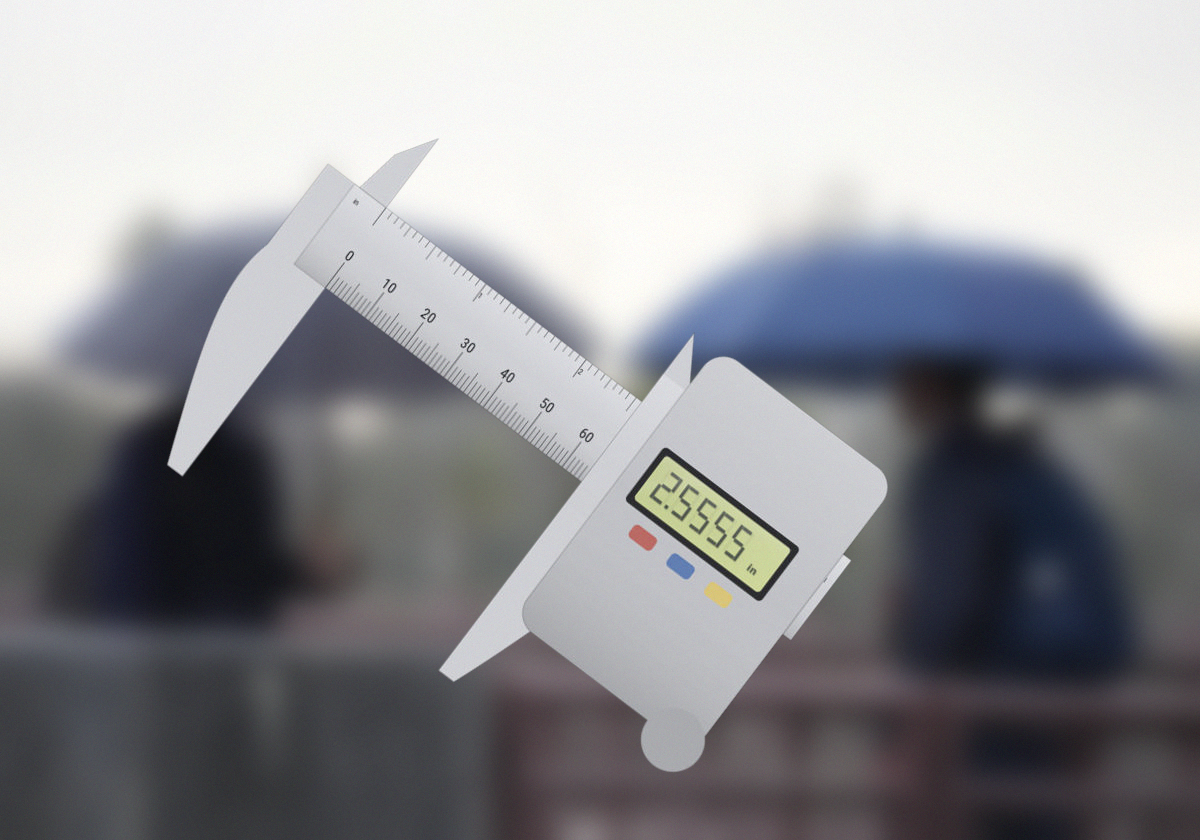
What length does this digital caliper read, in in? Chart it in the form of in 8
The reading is in 2.5555
